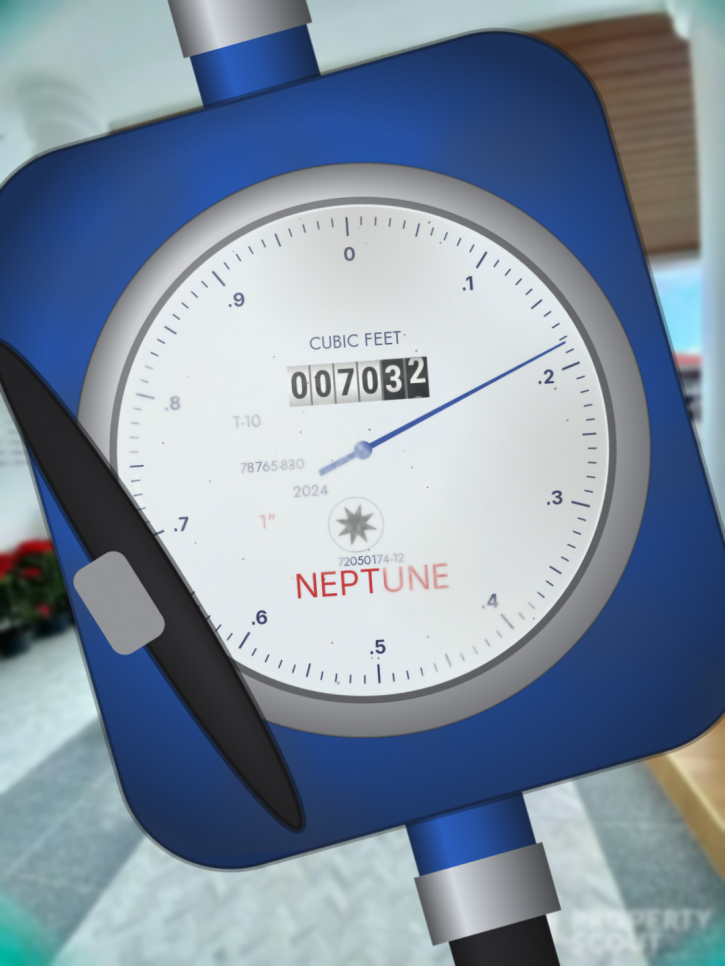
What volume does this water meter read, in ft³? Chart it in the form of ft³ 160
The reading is ft³ 7032.18
